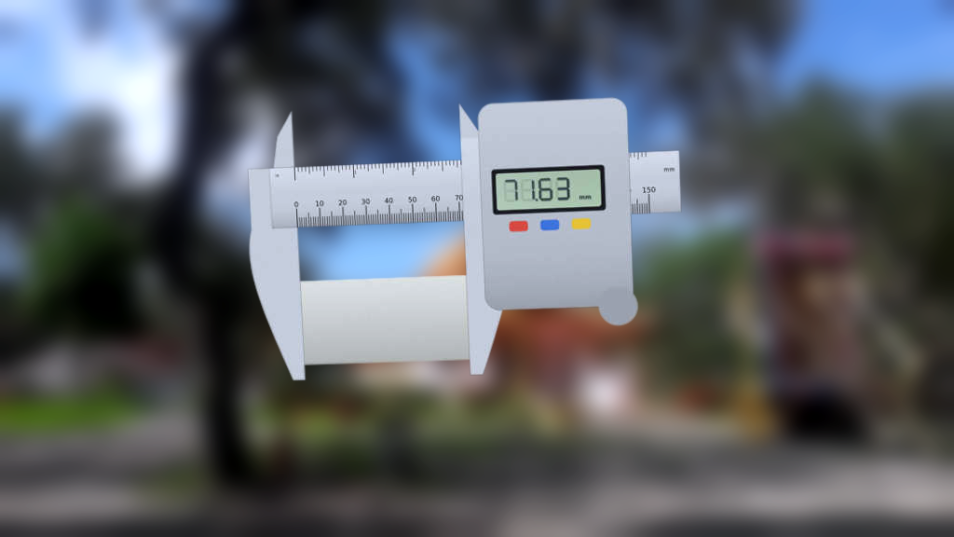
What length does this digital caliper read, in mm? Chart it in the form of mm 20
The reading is mm 71.63
